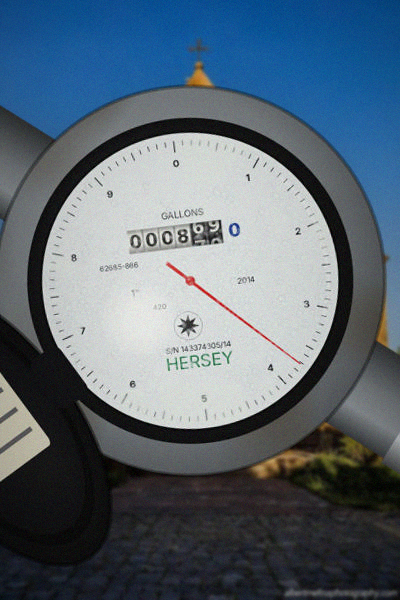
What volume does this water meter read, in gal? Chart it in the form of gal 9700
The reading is gal 8693.7
